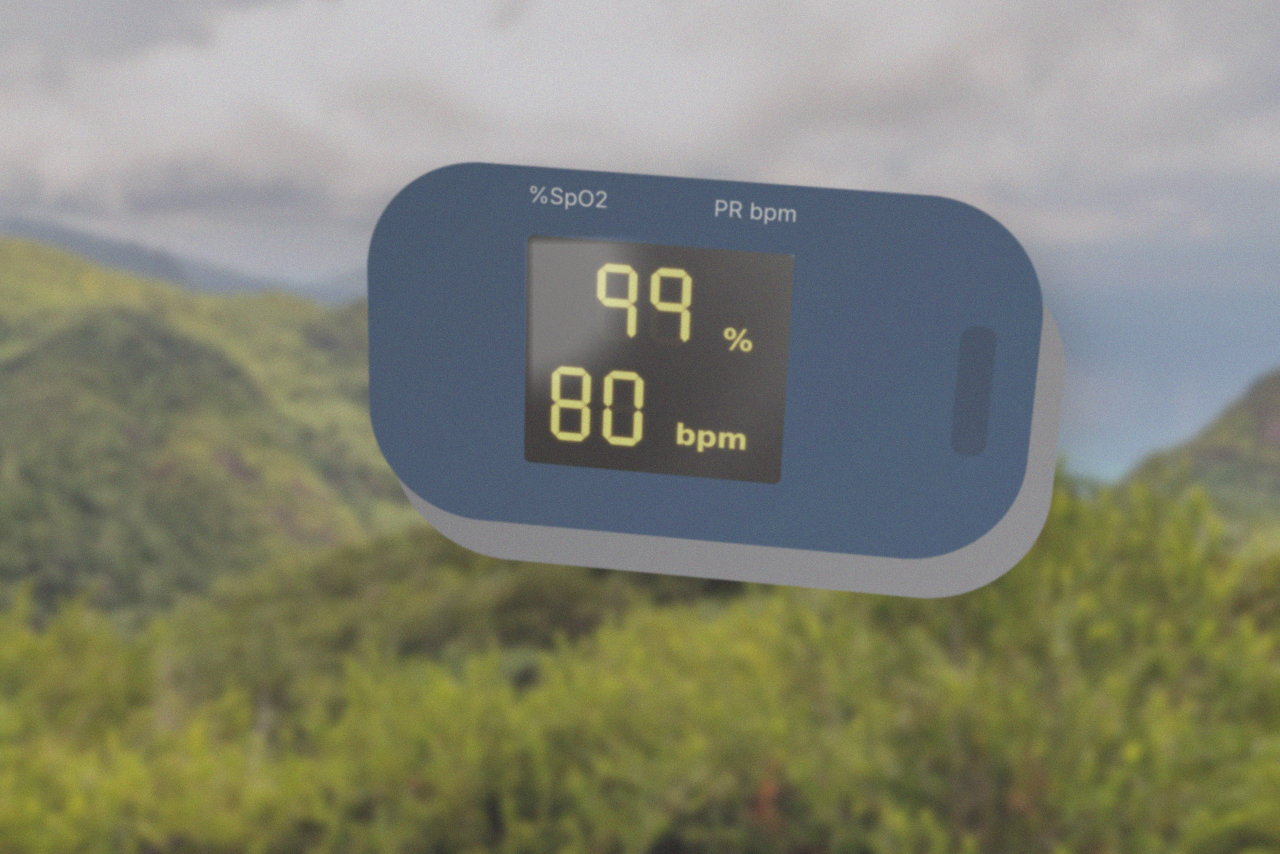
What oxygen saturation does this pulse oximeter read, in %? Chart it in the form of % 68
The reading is % 99
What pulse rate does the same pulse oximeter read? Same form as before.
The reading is bpm 80
